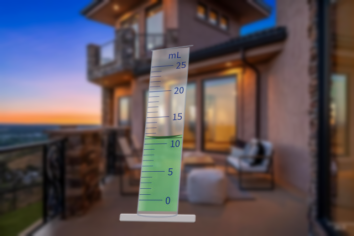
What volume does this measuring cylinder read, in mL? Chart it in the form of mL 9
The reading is mL 11
